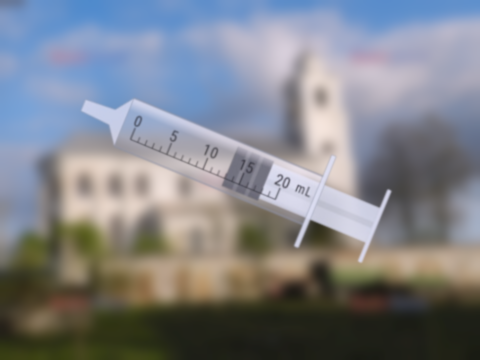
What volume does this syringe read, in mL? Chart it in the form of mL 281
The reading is mL 13
